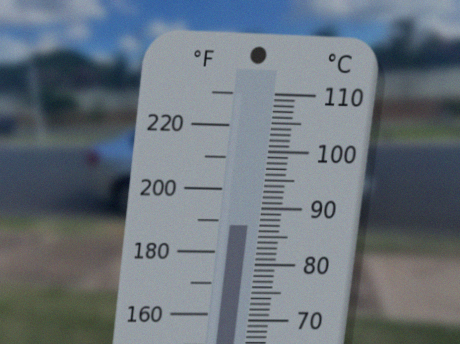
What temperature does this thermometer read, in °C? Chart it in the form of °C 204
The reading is °C 87
